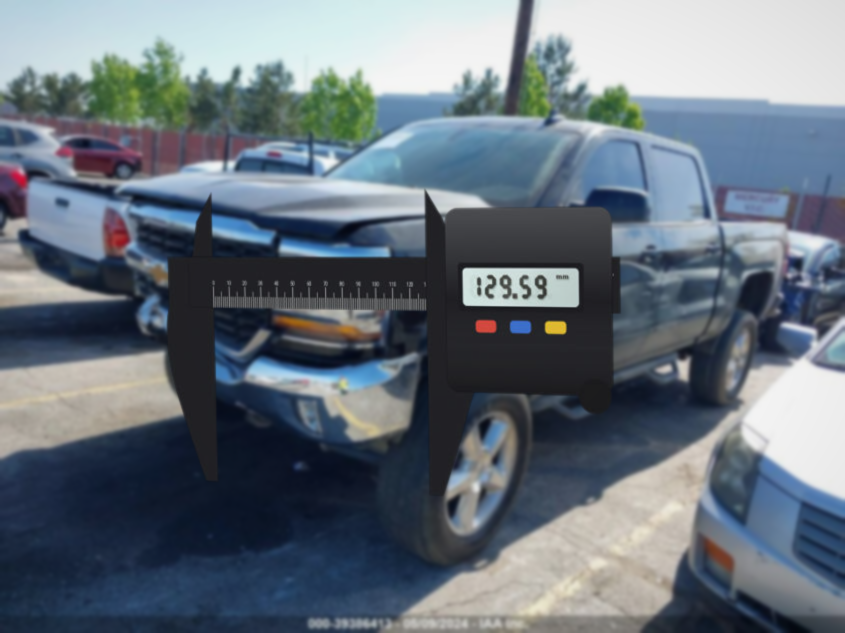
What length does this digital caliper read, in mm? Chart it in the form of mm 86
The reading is mm 129.59
